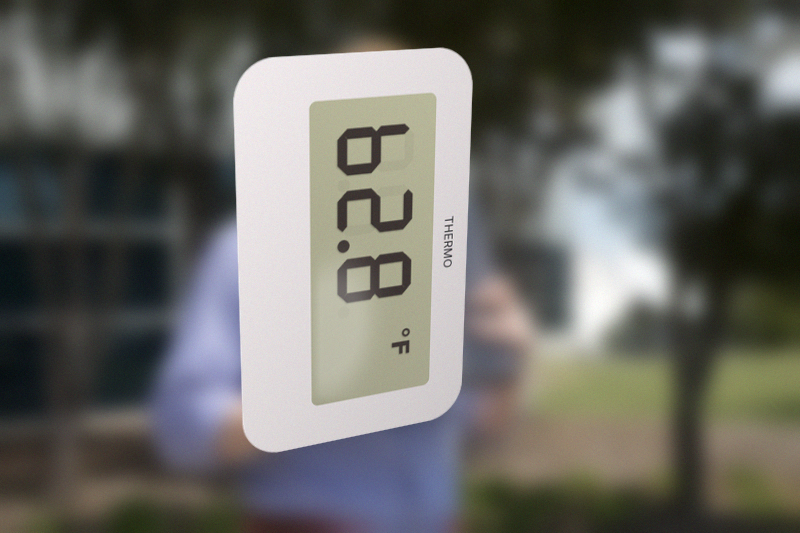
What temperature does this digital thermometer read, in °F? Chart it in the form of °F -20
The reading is °F 62.8
